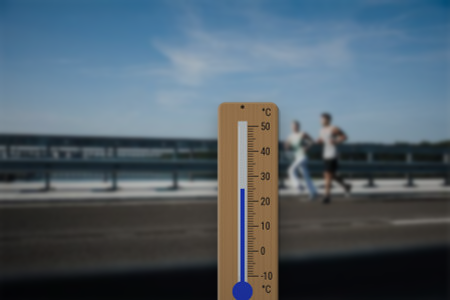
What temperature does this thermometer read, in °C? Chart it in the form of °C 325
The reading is °C 25
